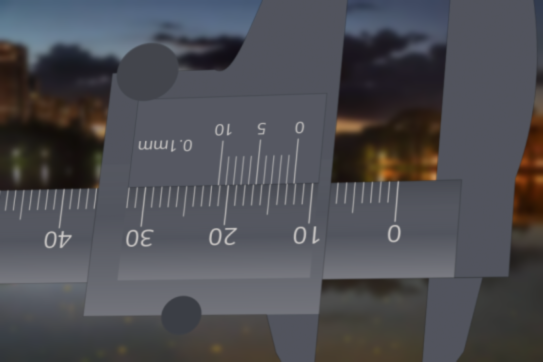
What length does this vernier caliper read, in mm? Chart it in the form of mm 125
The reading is mm 12.2
